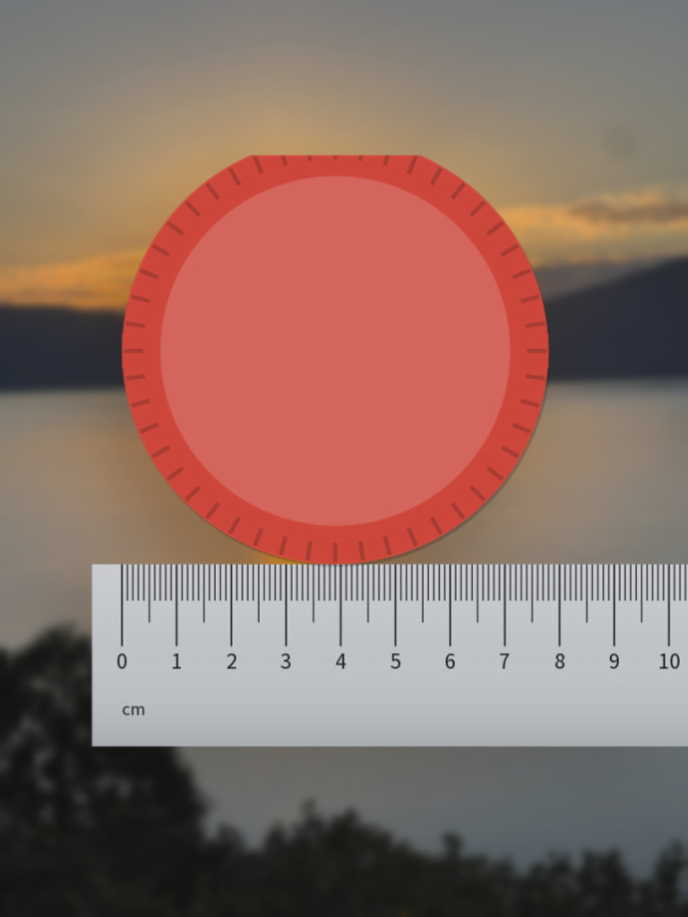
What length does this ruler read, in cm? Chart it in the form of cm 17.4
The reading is cm 7.8
